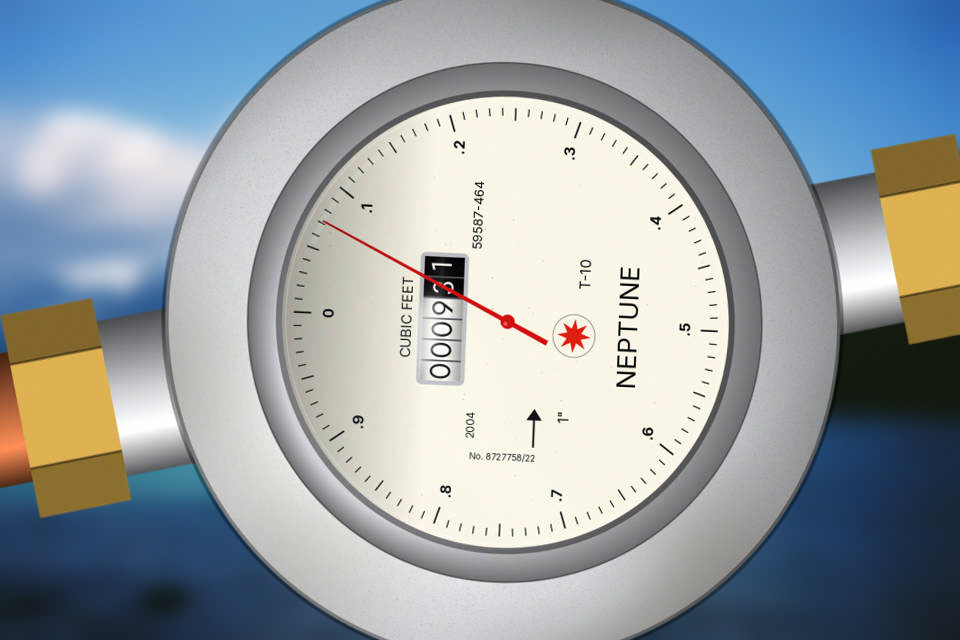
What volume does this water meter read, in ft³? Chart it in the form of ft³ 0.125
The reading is ft³ 931.07
